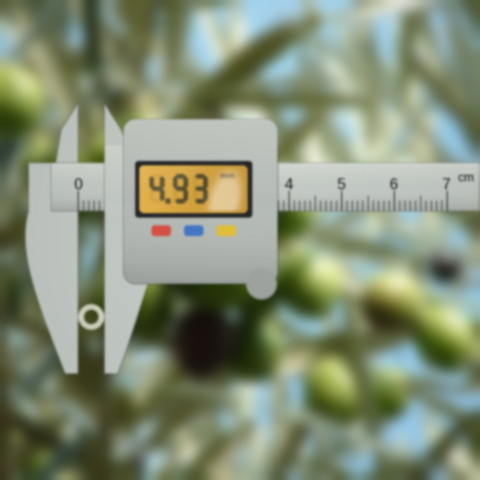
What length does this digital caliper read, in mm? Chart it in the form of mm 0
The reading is mm 4.93
